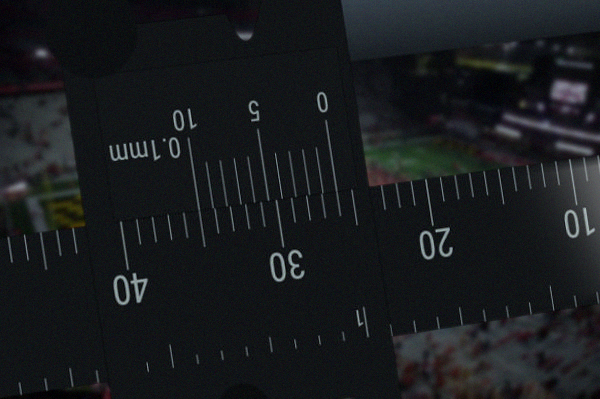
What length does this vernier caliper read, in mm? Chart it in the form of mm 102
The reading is mm 26.0
